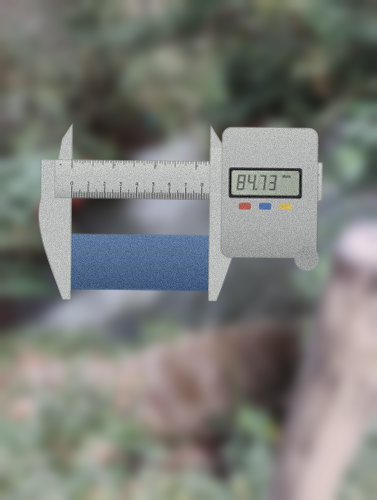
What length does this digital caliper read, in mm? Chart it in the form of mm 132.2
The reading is mm 84.73
